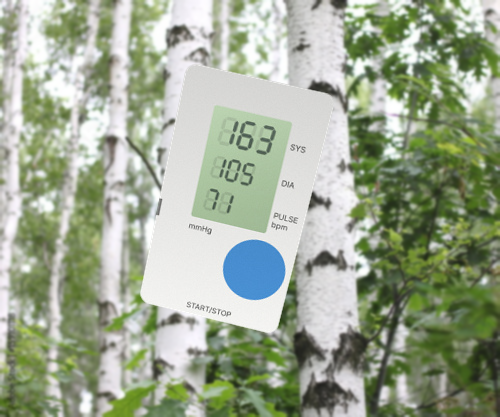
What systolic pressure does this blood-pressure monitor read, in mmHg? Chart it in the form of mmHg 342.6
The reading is mmHg 163
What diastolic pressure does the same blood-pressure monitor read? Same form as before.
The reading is mmHg 105
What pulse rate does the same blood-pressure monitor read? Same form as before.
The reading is bpm 71
